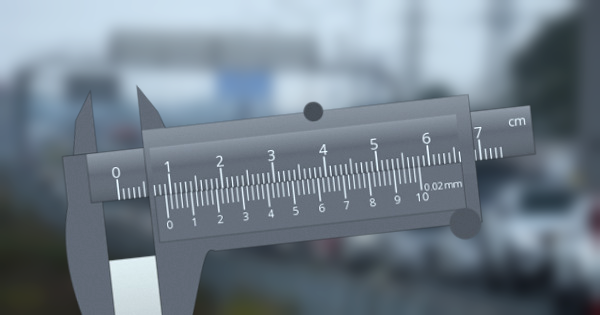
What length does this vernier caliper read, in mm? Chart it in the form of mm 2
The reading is mm 9.0
